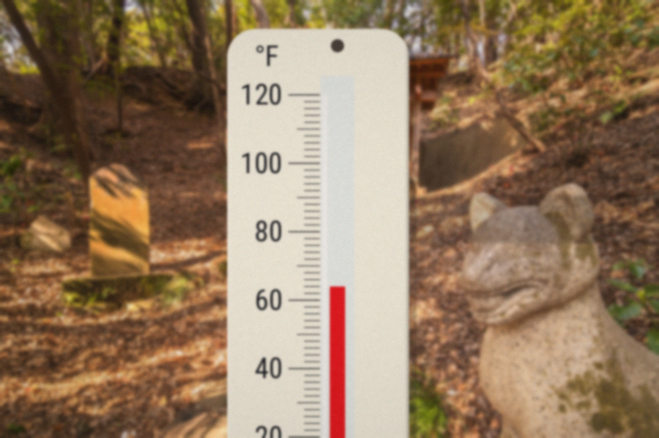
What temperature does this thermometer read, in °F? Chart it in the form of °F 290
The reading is °F 64
